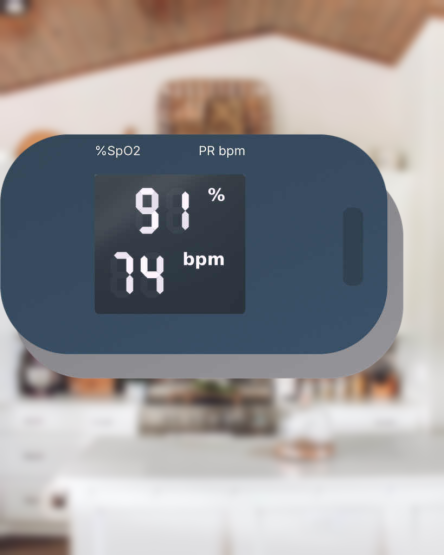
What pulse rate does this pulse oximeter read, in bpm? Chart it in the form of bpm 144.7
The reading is bpm 74
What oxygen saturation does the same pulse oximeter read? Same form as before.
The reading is % 91
